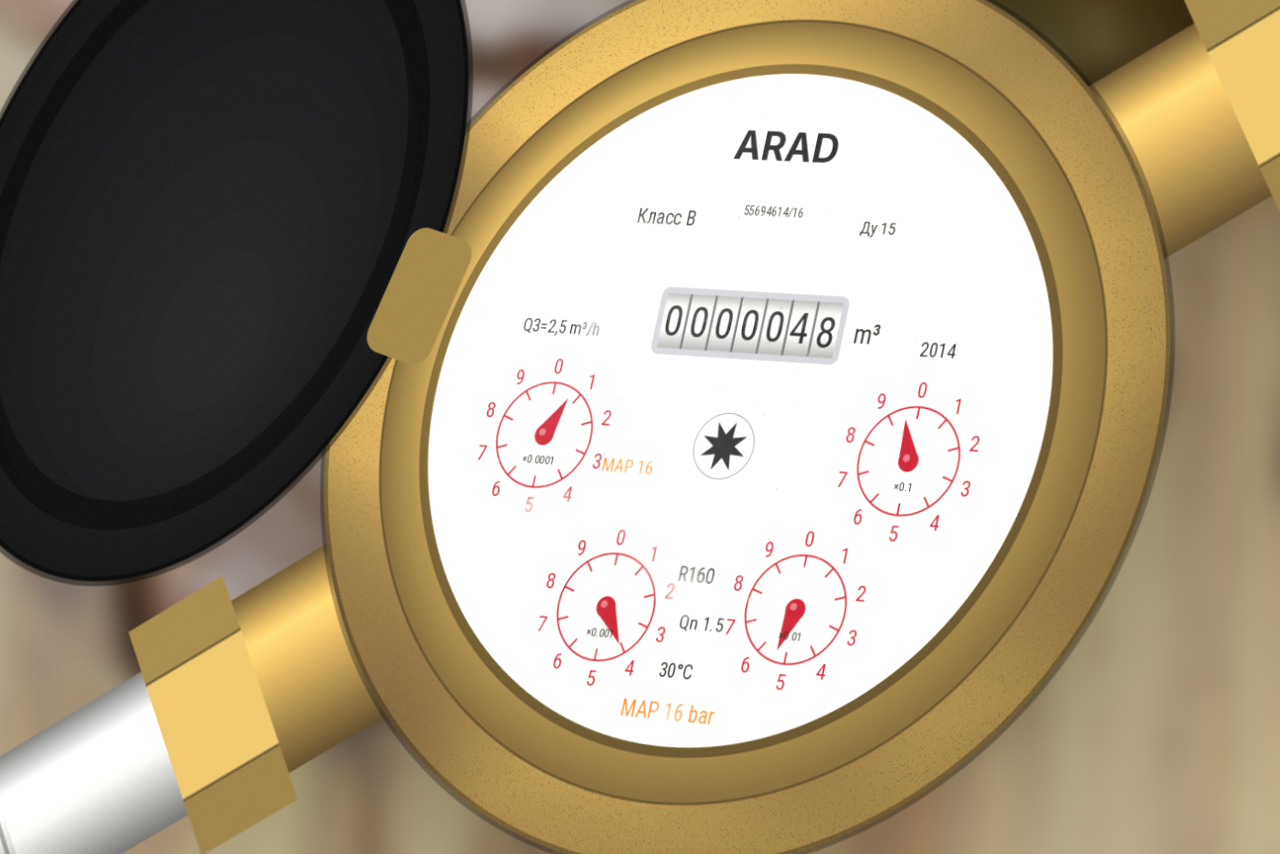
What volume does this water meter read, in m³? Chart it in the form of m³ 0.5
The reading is m³ 47.9540
